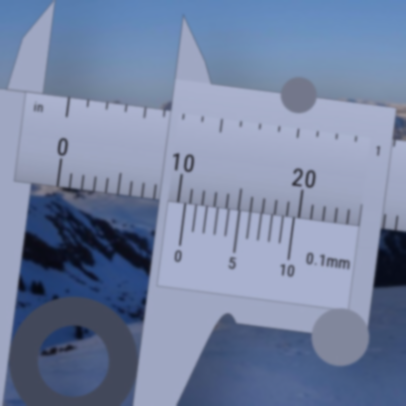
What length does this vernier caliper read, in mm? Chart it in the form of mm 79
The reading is mm 10.6
